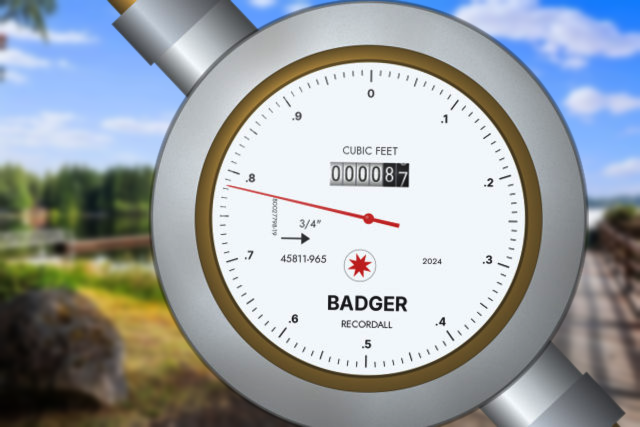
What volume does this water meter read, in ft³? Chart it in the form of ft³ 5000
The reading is ft³ 86.78
